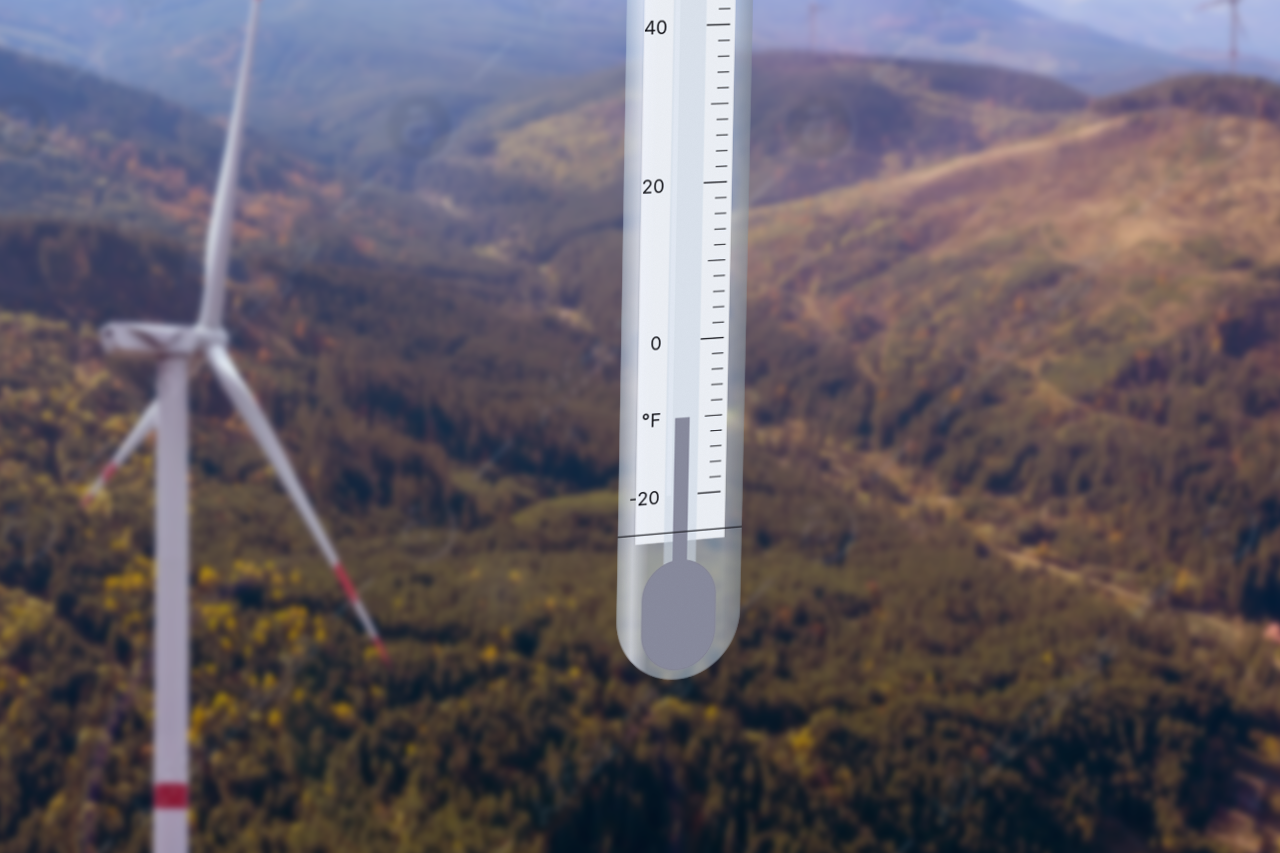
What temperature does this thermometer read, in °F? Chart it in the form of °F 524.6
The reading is °F -10
